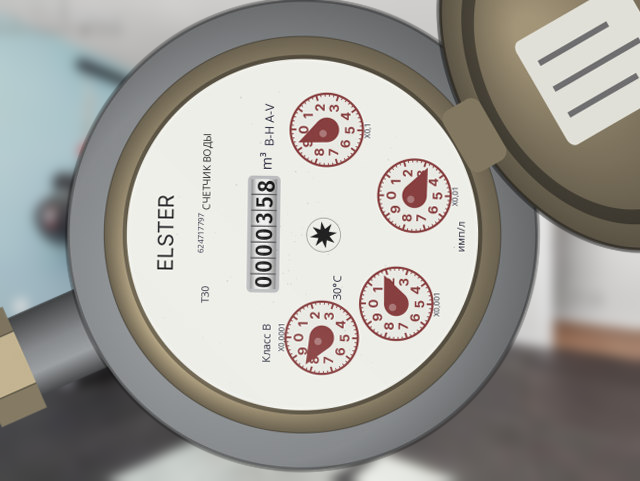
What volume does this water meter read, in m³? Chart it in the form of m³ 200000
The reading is m³ 357.9318
